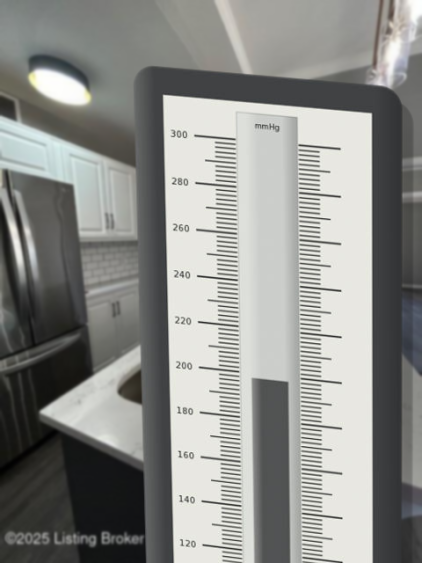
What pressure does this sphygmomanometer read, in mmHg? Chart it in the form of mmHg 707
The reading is mmHg 198
